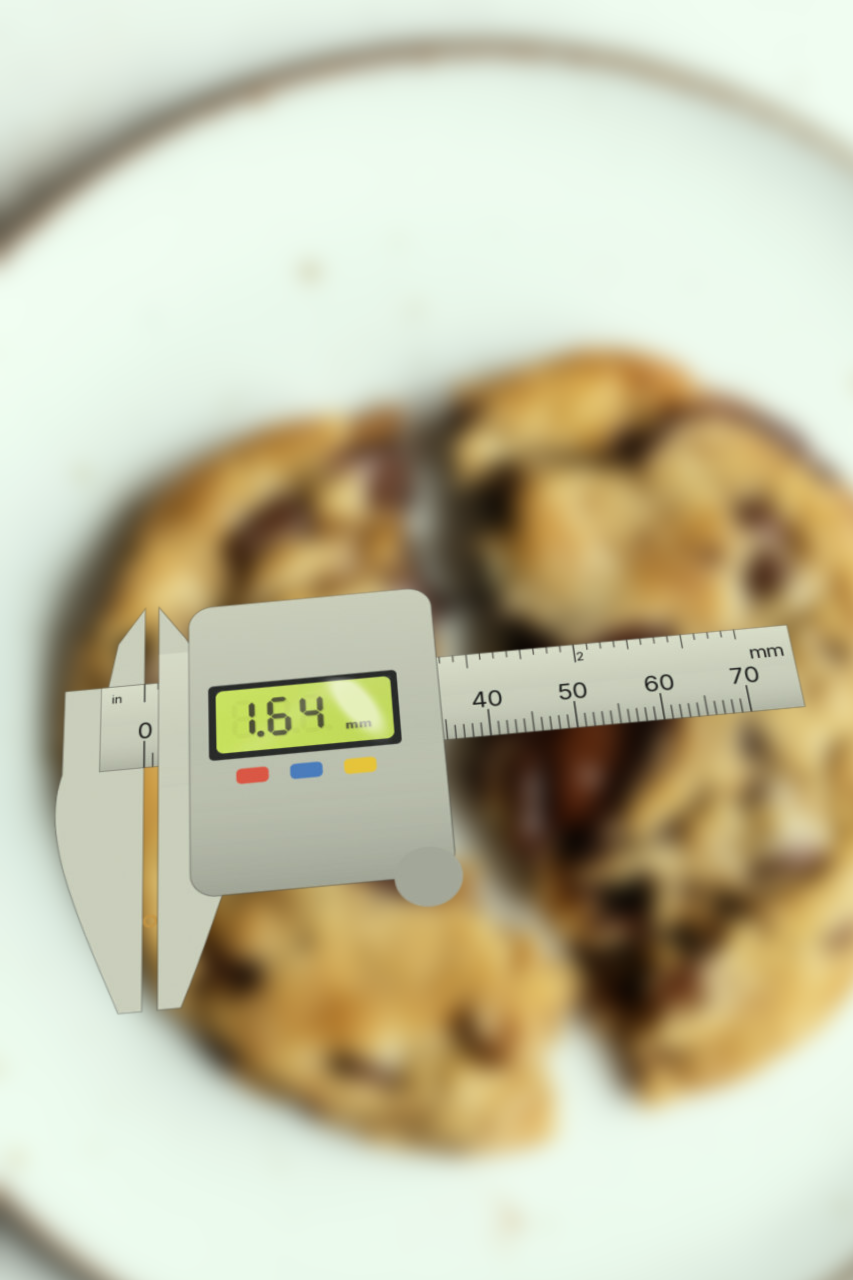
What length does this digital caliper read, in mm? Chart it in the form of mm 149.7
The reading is mm 1.64
